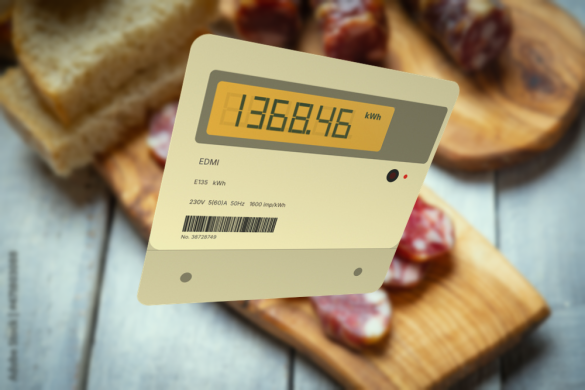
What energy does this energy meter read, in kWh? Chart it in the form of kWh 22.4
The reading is kWh 1368.46
